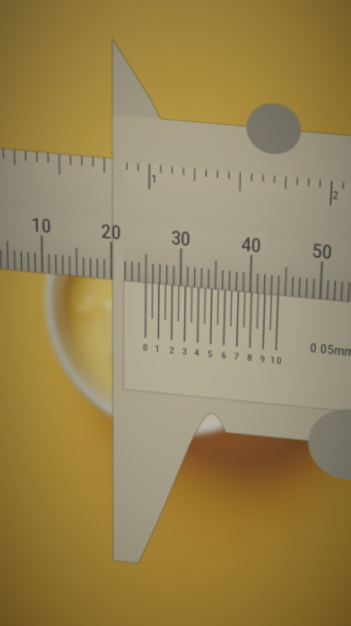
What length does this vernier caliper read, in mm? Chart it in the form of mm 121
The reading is mm 25.0
